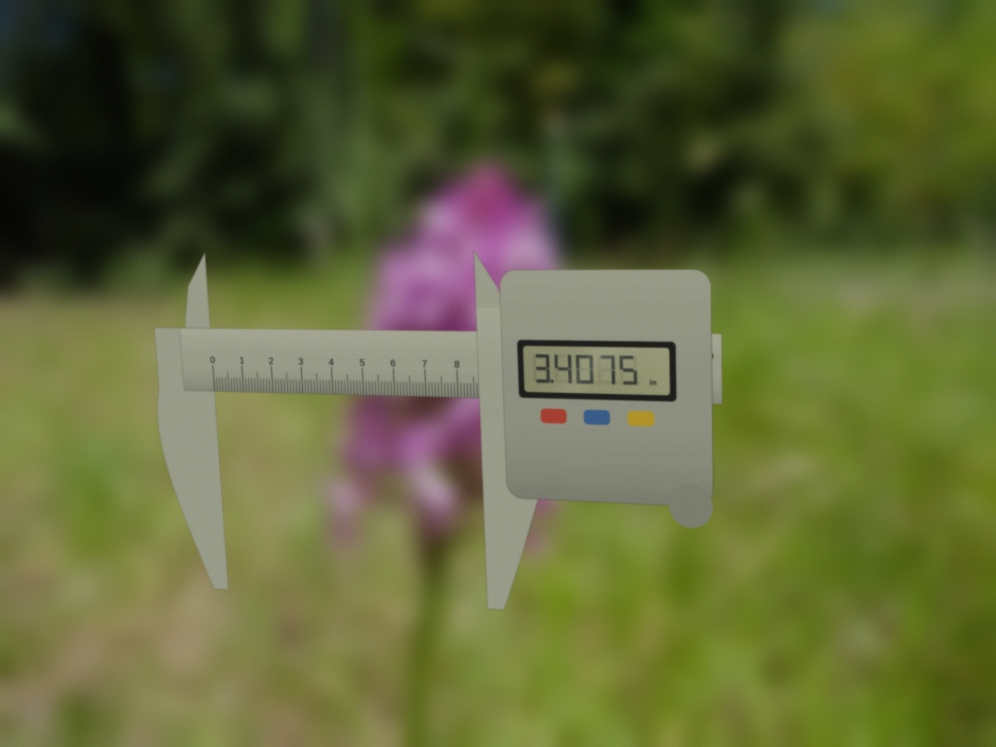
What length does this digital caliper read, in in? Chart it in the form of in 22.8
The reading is in 3.4075
